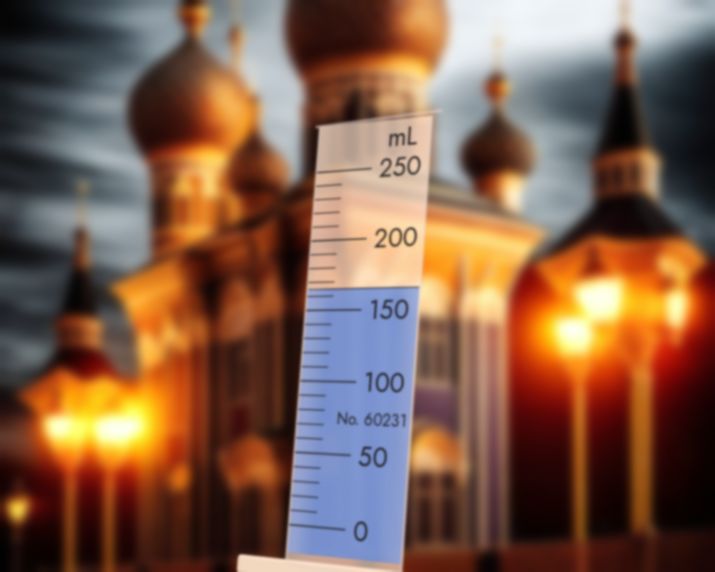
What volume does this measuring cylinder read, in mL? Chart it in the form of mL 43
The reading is mL 165
